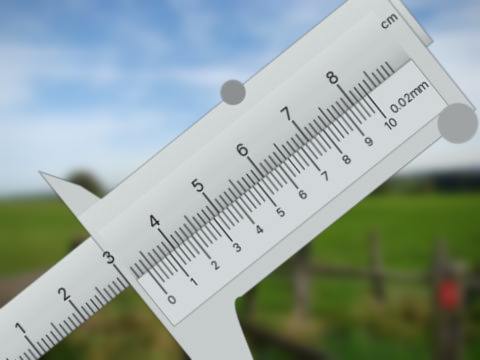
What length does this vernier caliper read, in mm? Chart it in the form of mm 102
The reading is mm 34.0
